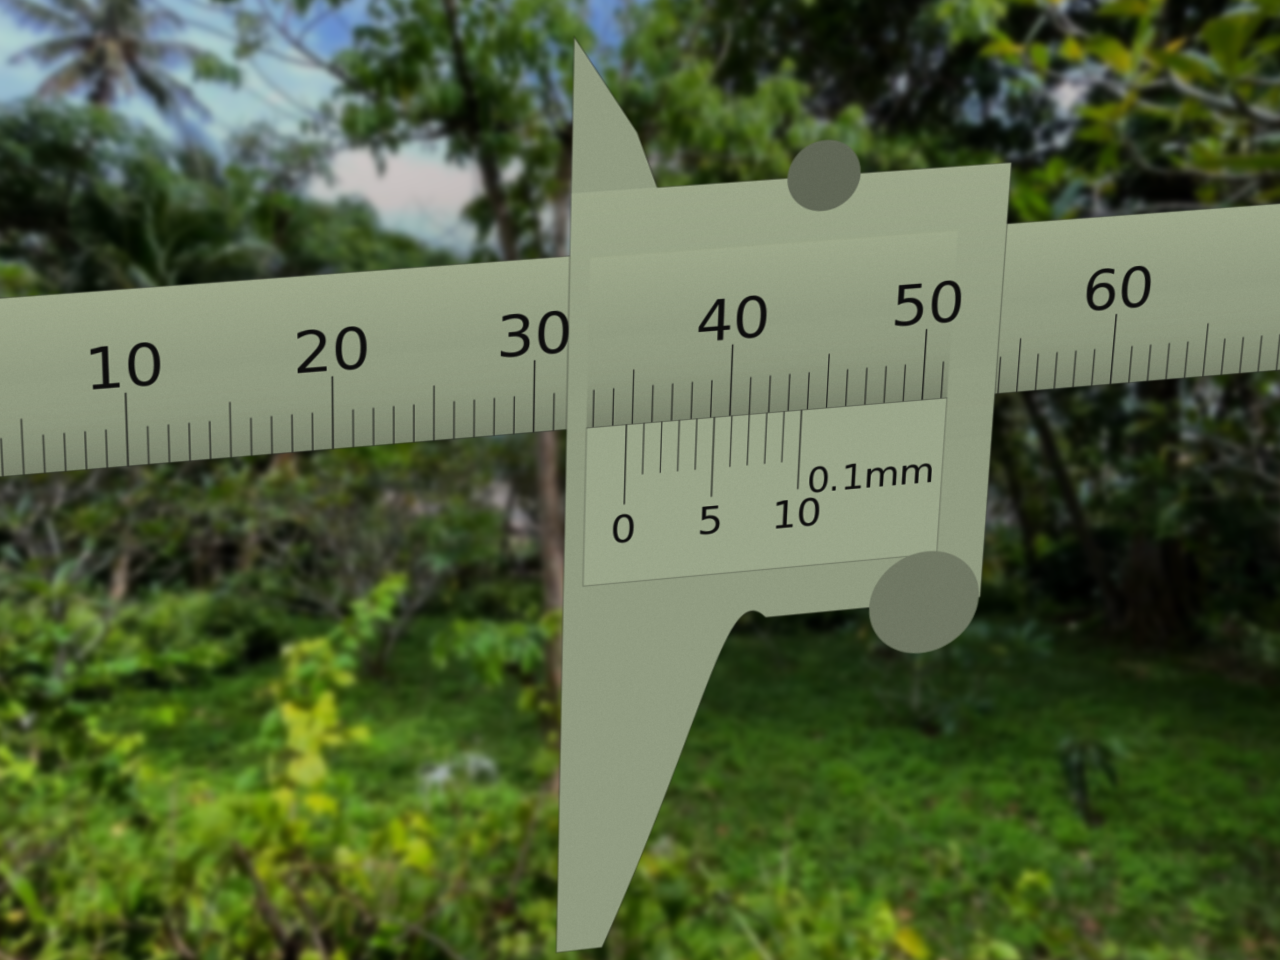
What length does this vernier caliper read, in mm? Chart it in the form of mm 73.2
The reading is mm 34.7
